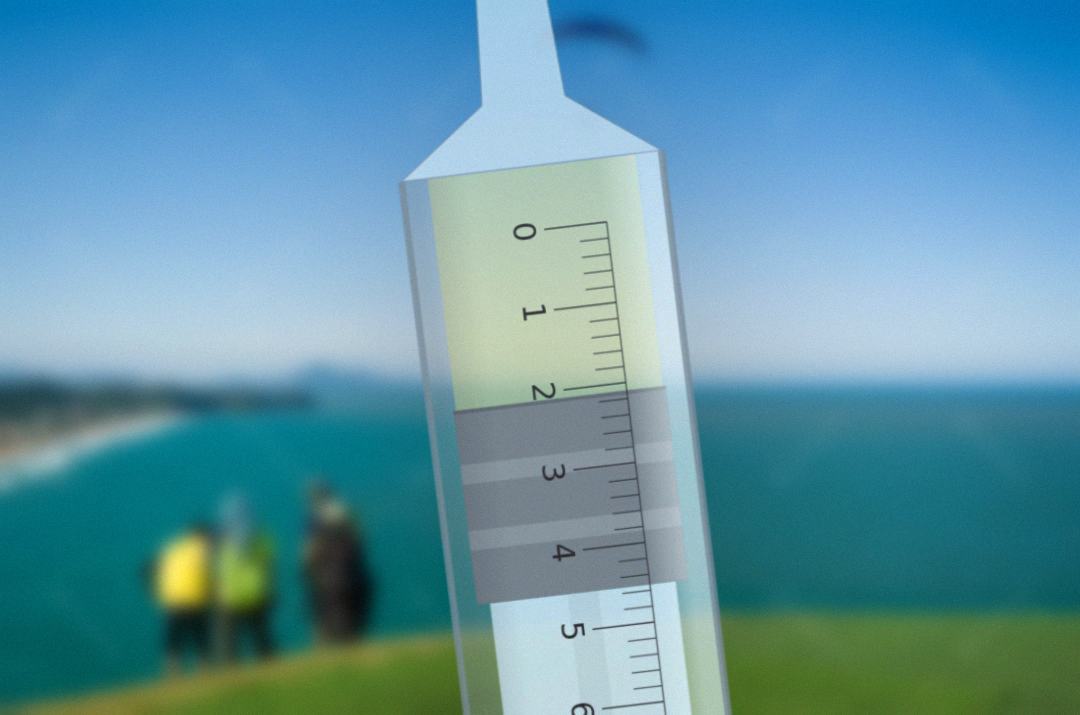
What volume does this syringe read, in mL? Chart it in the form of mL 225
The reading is mL 2.1
